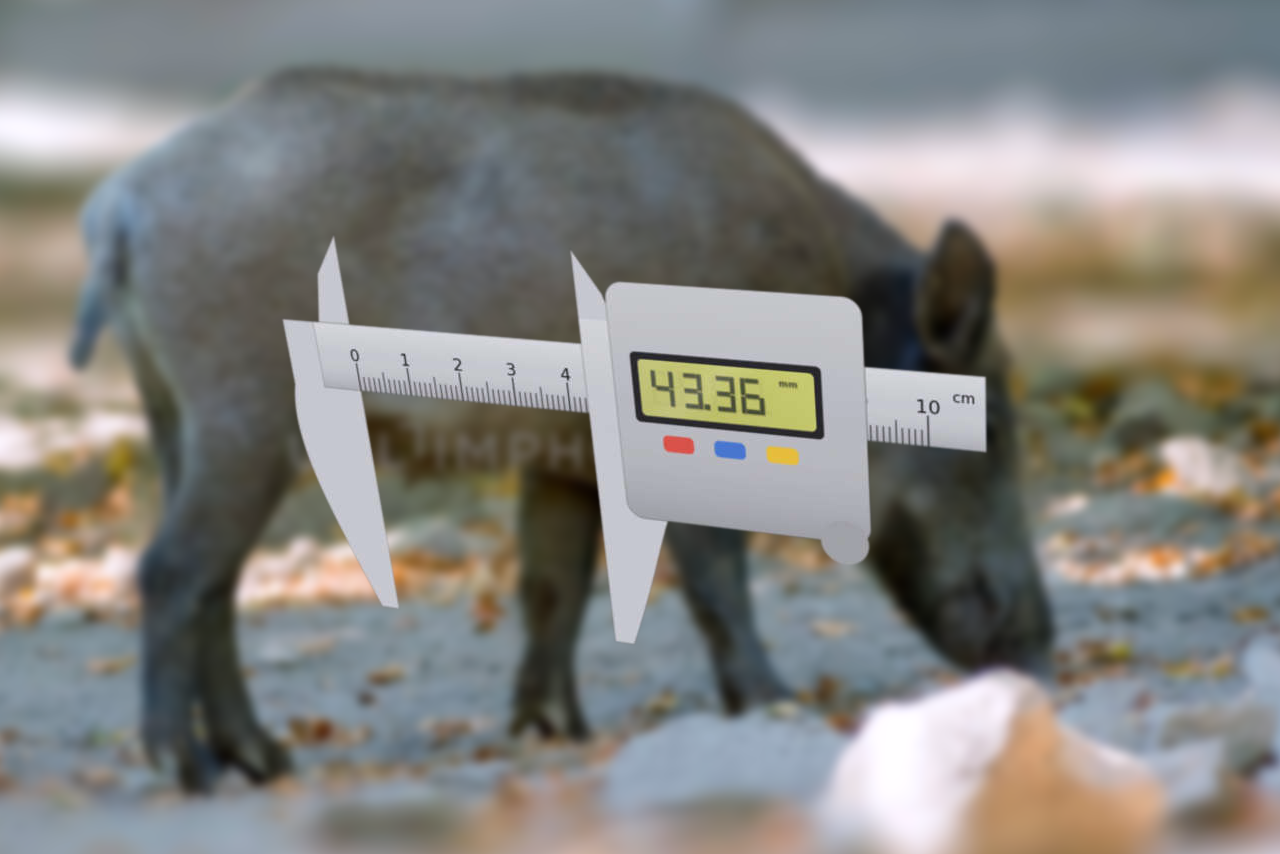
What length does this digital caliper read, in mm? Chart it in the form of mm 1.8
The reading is mm 43.36
